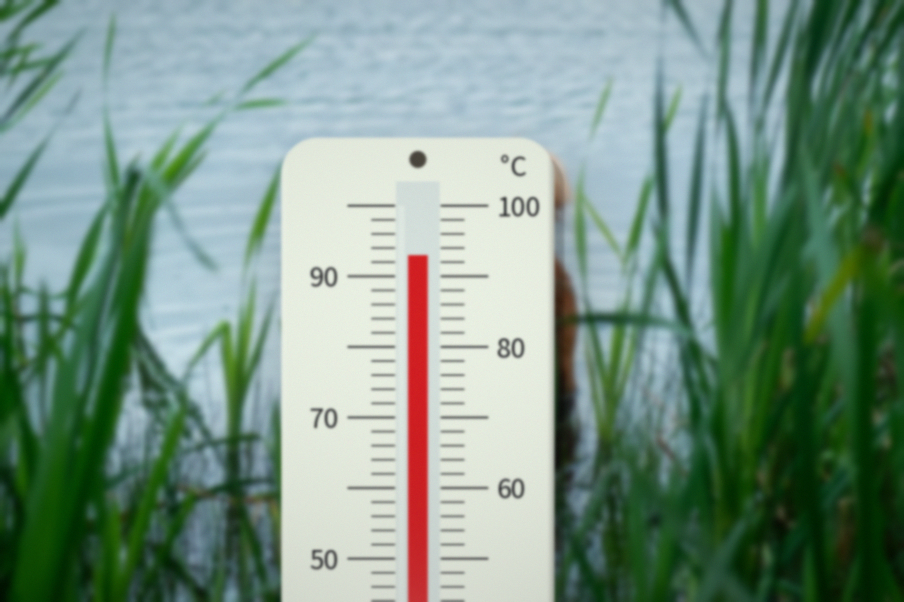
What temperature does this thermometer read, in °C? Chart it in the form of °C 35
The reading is °C 93
